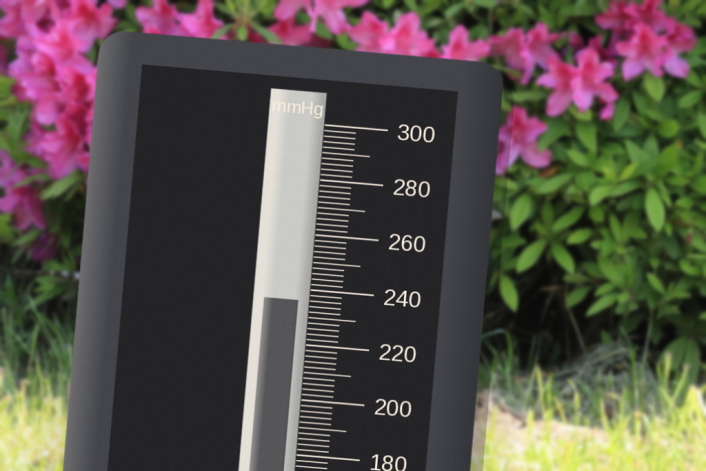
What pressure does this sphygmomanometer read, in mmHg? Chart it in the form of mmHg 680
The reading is mmHg 236
